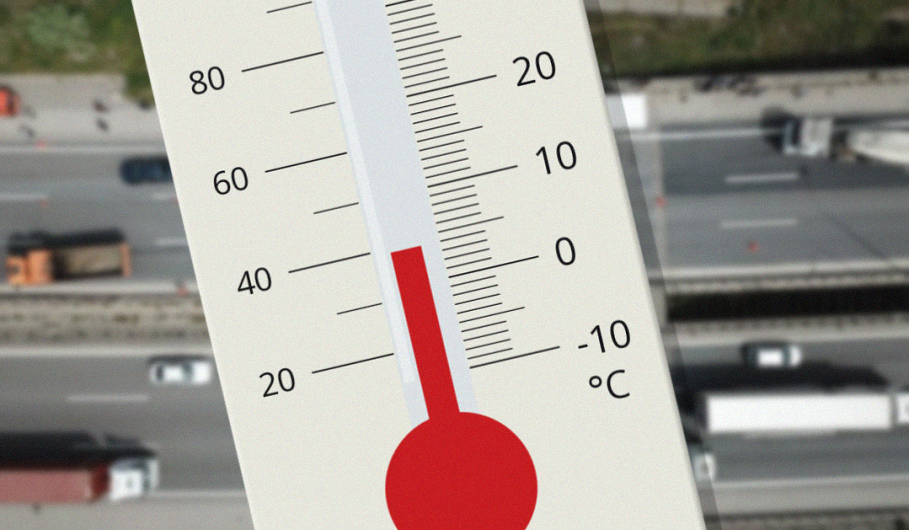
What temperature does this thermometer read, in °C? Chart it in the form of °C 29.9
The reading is °C 4
